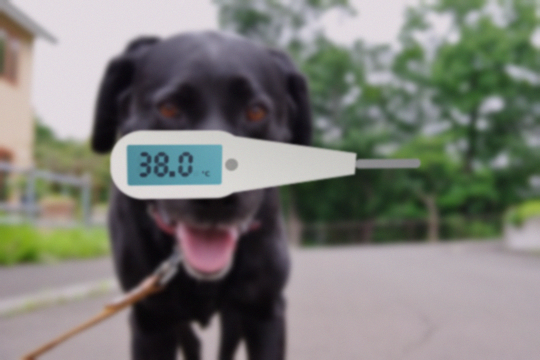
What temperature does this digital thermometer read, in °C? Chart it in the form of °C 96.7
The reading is °C 38.0
